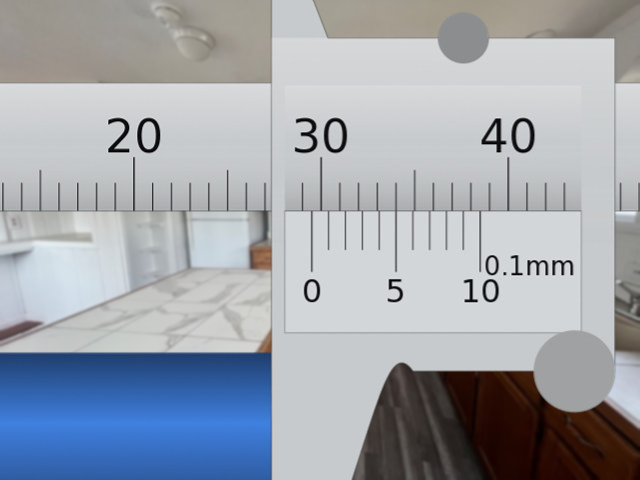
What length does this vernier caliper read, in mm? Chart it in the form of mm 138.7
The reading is mm 29.5
